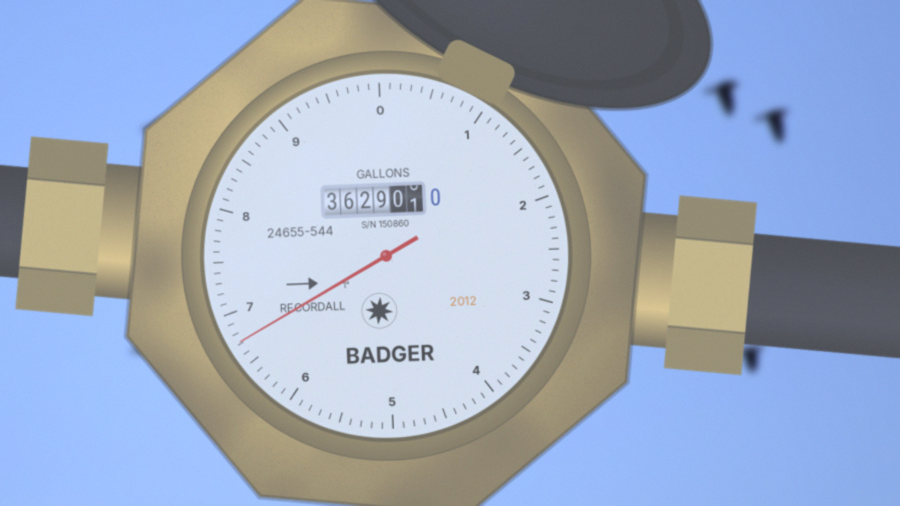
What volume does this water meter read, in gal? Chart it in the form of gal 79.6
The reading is gal 3629006.7
